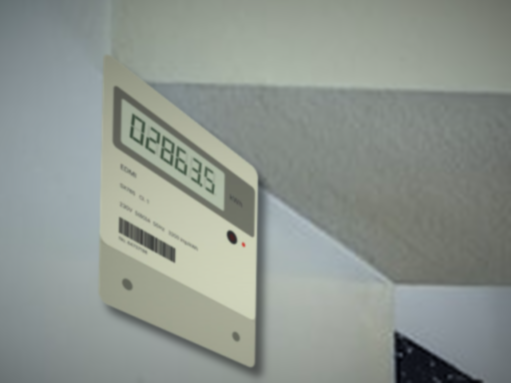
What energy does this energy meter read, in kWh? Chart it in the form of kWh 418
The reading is kWh 2863.5
